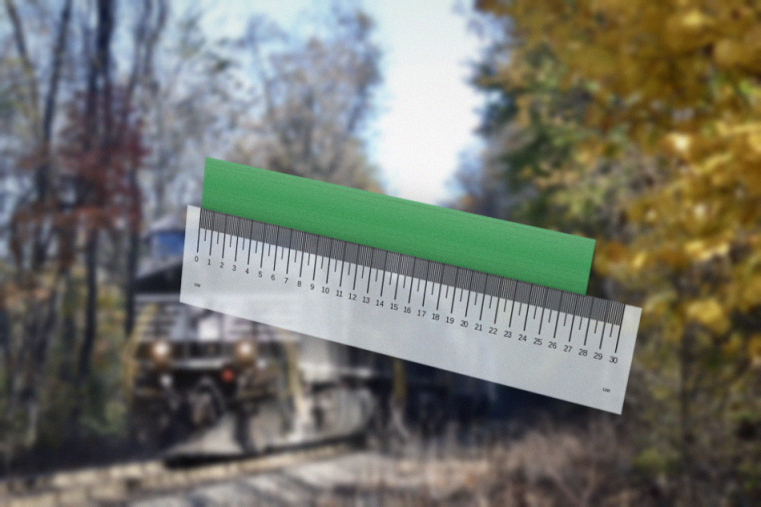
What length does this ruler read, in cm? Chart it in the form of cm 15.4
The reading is cm 27.5
